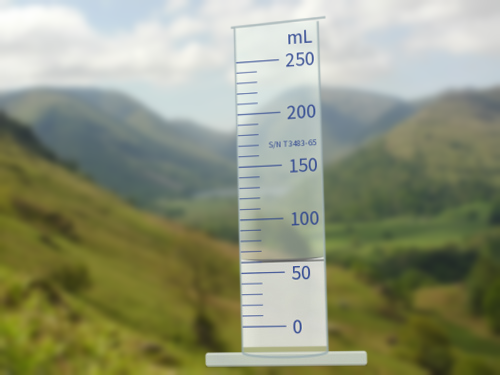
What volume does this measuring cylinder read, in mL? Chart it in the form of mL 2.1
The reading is mL 60
